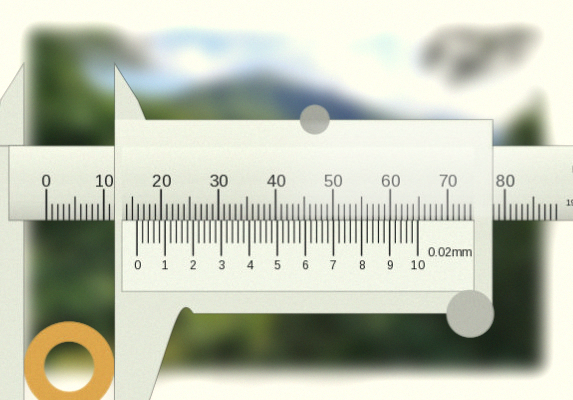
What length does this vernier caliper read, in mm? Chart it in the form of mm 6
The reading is mm 15.8
